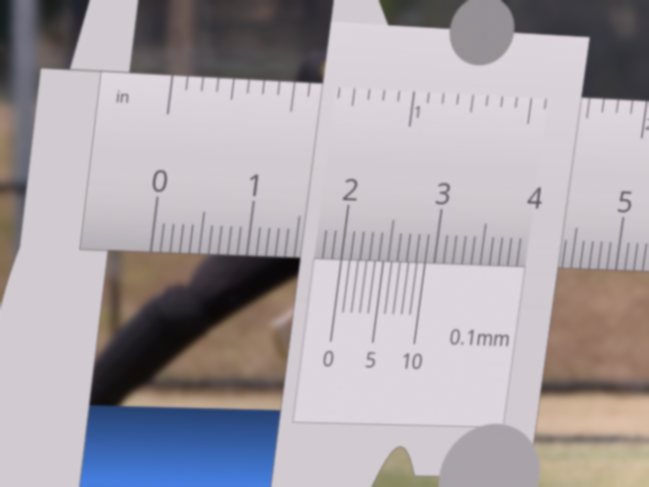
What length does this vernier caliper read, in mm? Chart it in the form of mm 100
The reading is mm 20.0
